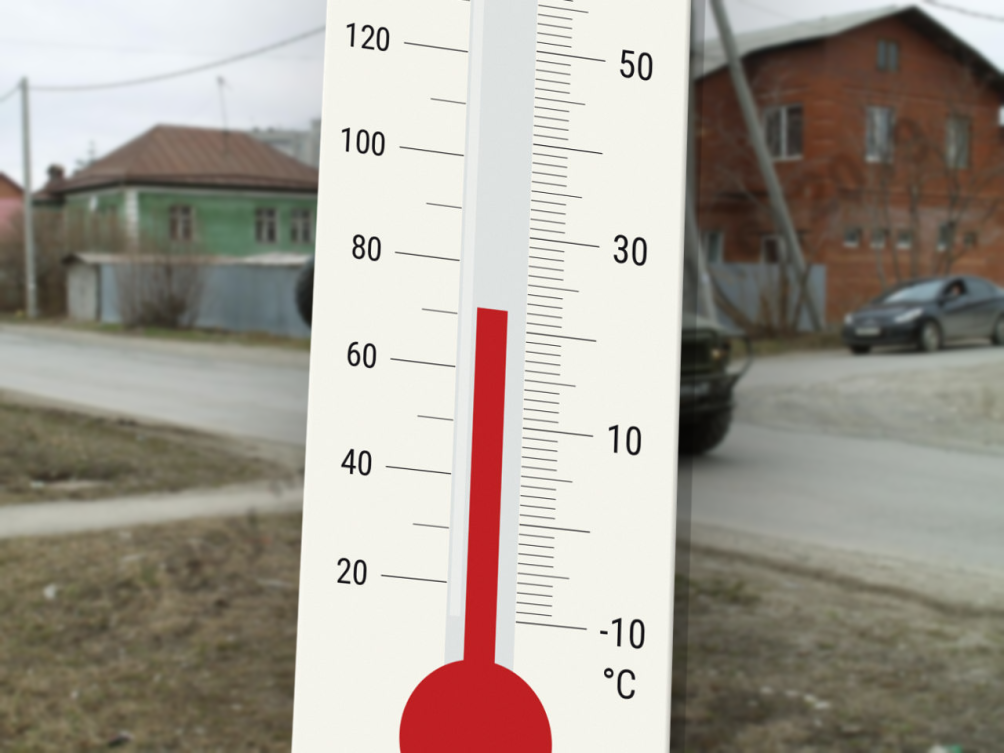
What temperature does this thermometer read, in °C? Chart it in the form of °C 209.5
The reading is °C 22
